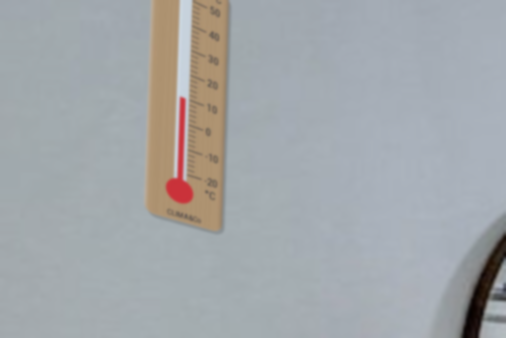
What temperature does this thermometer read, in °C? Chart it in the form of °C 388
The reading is °C 10
